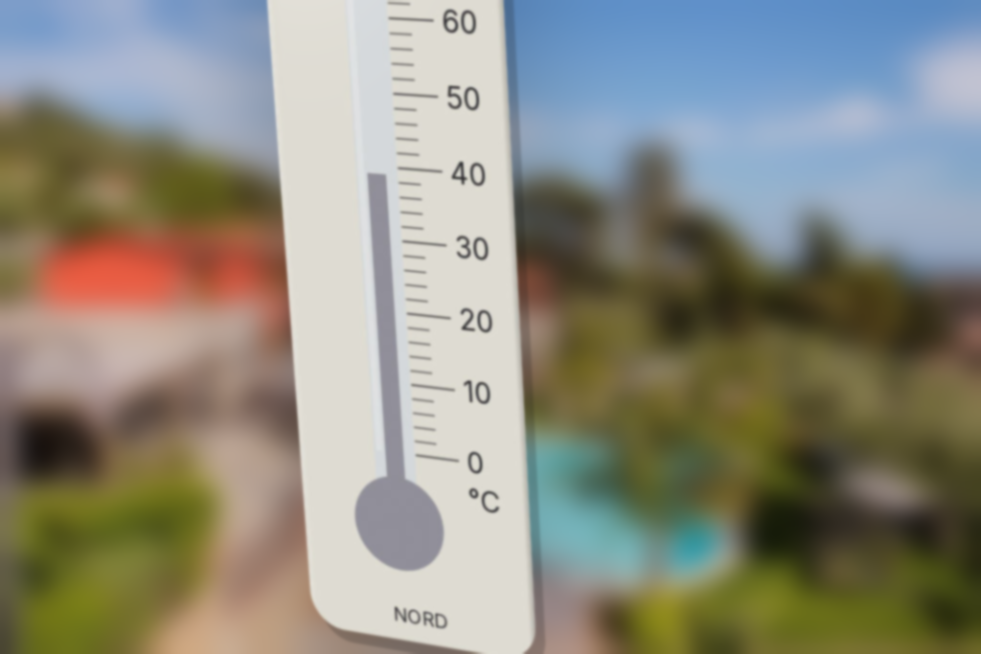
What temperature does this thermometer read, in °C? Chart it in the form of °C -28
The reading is °C 39
